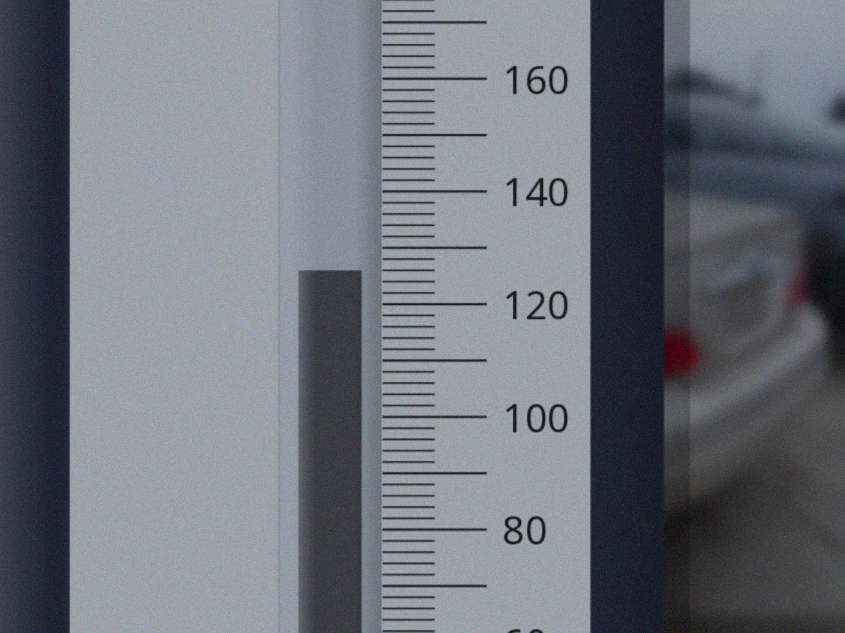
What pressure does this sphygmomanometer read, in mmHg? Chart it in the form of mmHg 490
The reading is mmHg 126
